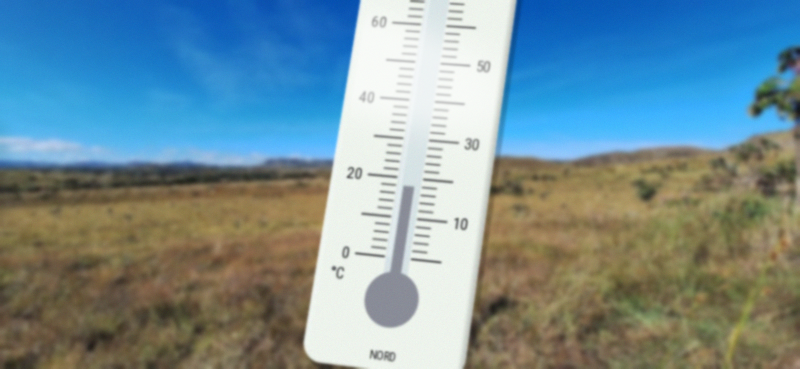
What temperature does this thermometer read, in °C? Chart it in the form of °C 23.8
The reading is °C 18
